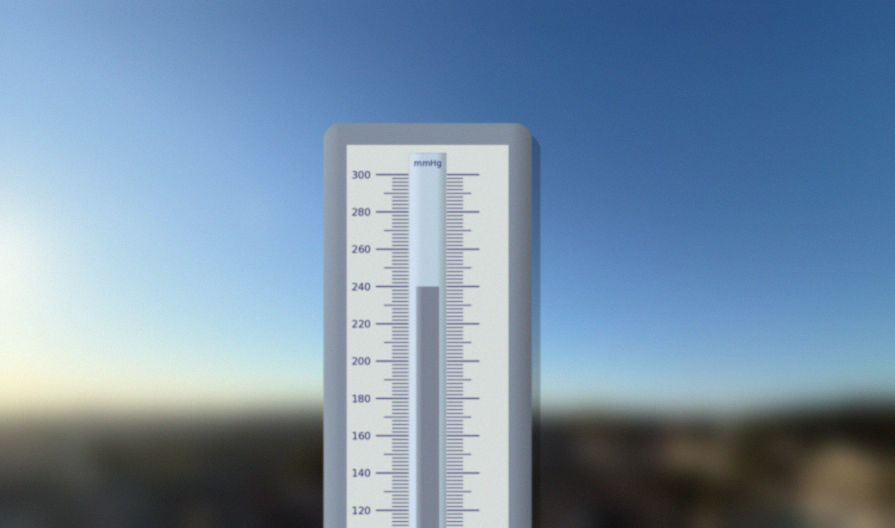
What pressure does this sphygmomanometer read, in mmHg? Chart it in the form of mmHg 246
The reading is mmHg 240
